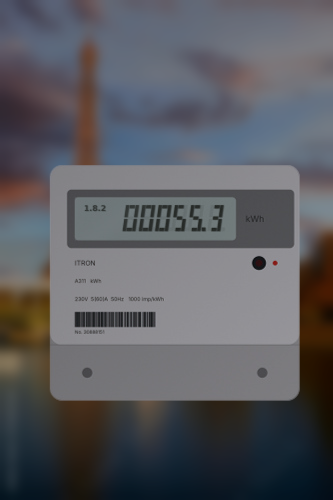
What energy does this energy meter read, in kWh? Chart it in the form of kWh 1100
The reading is kWh 55.3
